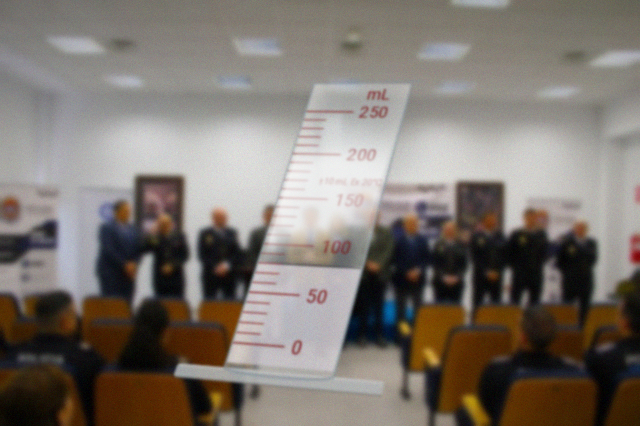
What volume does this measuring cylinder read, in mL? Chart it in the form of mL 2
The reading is mL 80
